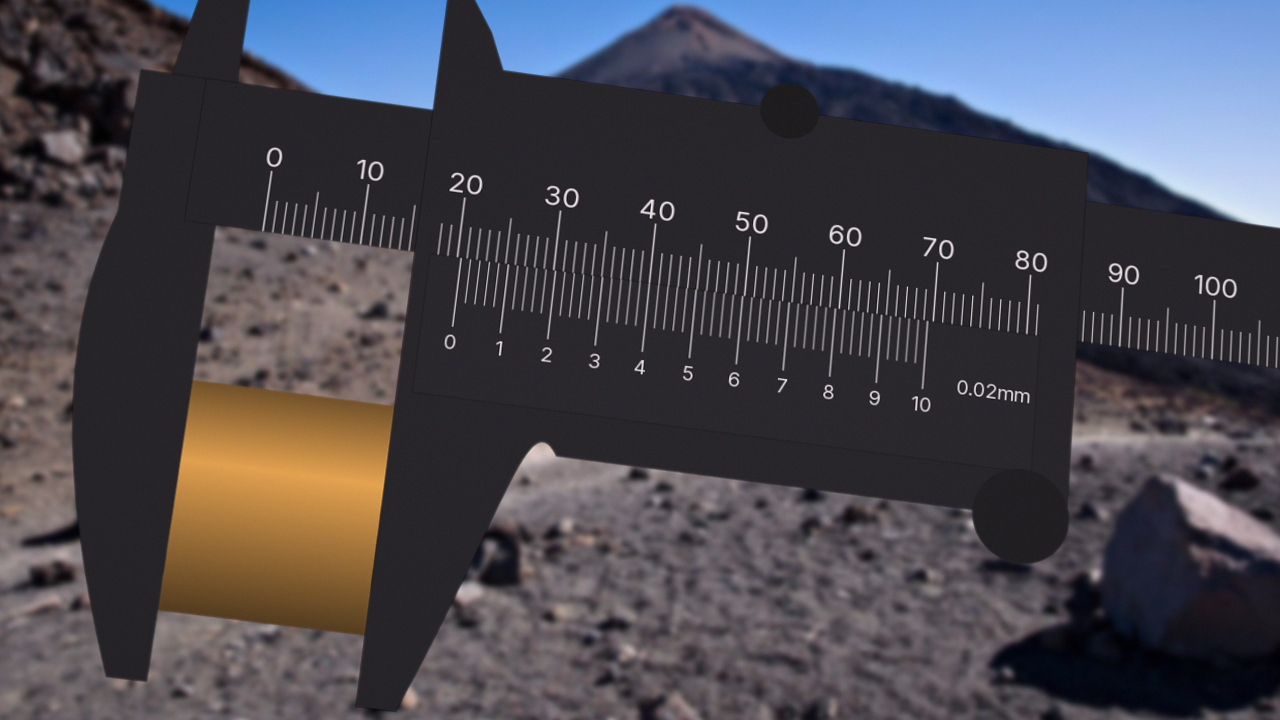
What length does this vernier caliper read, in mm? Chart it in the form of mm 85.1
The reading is mm 20.4
